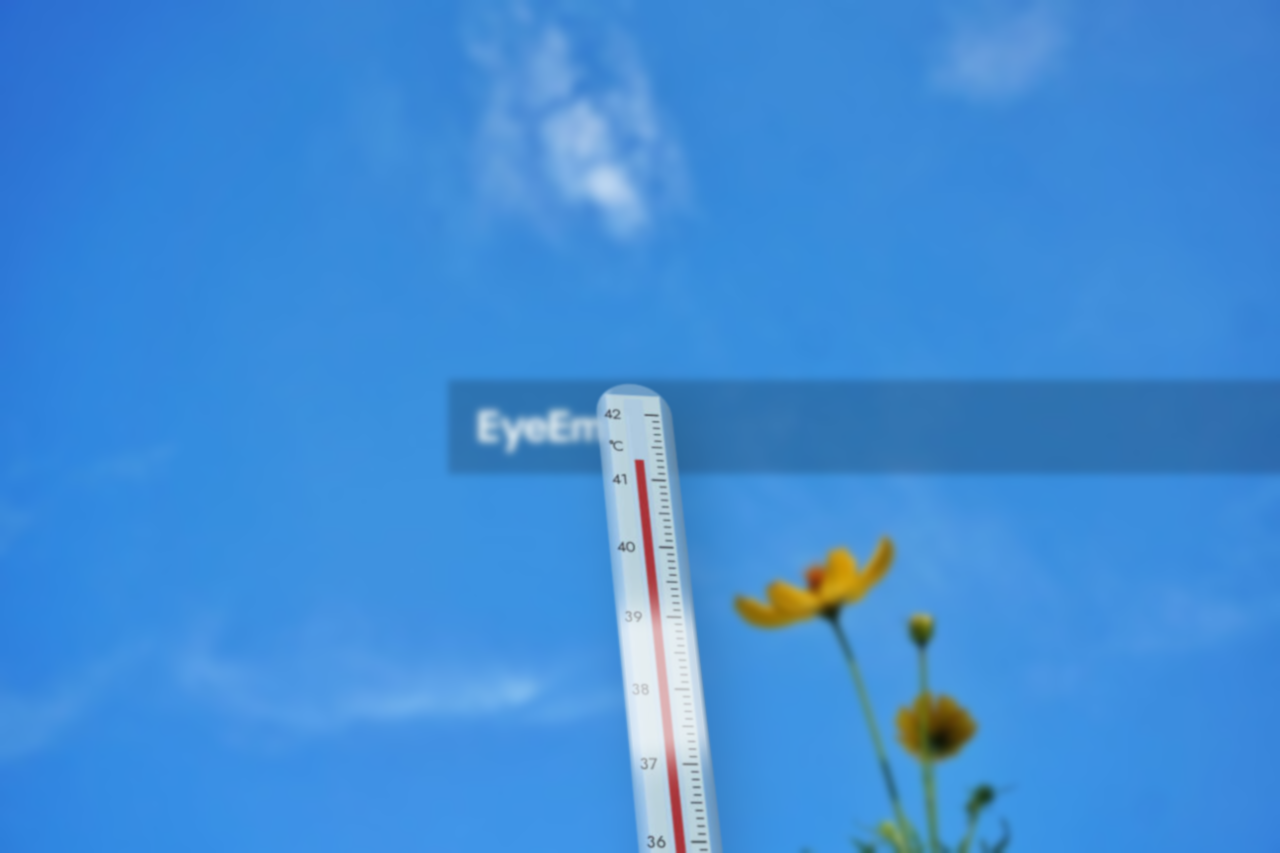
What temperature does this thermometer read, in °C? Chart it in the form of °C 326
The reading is °C 41.3
